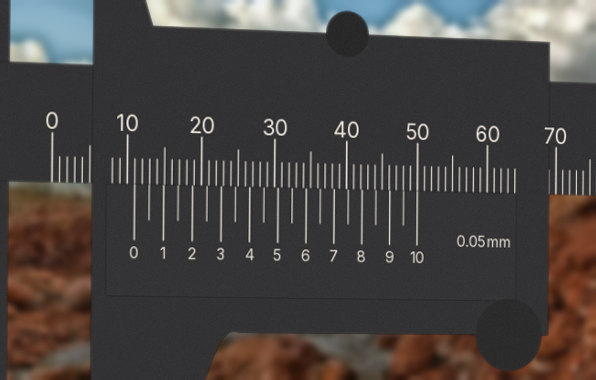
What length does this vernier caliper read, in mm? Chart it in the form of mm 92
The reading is mm 11.0
